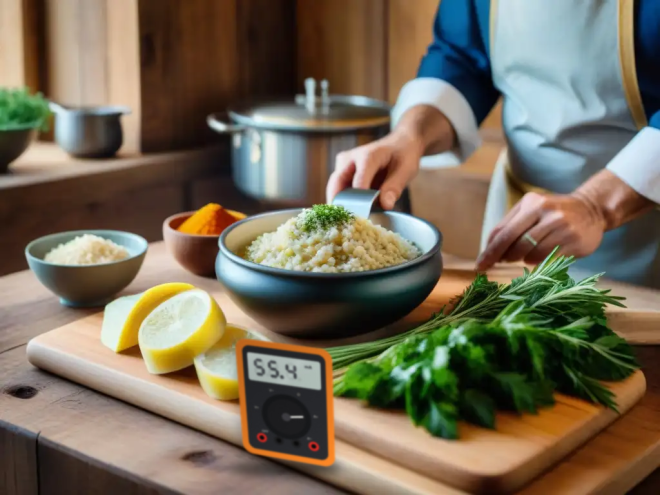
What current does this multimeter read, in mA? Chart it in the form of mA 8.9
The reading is mA 55.4
